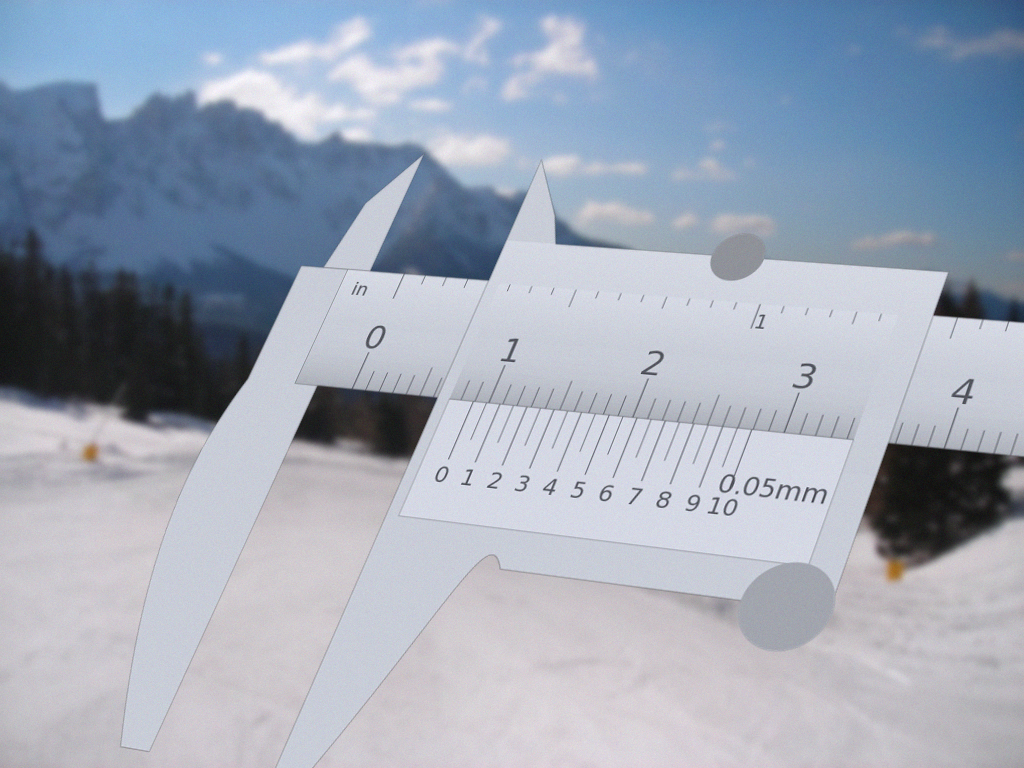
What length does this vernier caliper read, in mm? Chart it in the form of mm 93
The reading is mm 8.9
